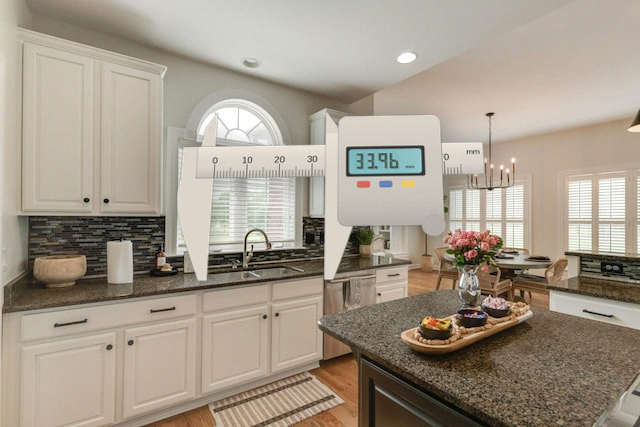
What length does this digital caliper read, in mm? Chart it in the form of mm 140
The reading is mm 33.96
